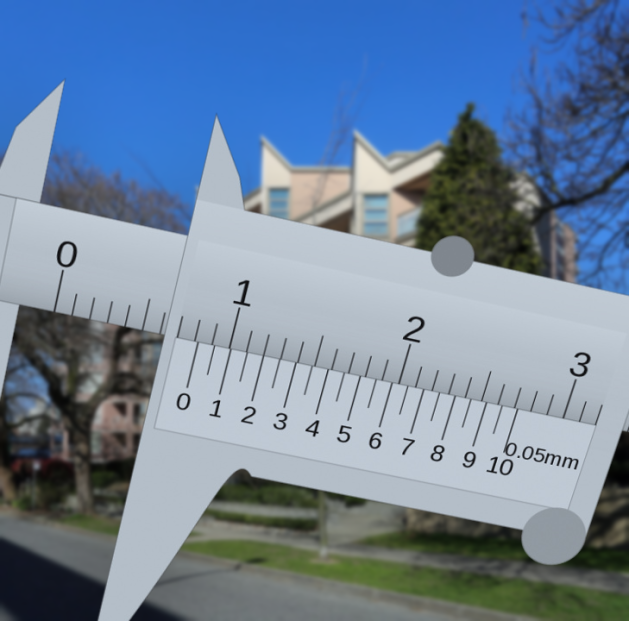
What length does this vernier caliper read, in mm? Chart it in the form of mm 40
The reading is mm 8.2
